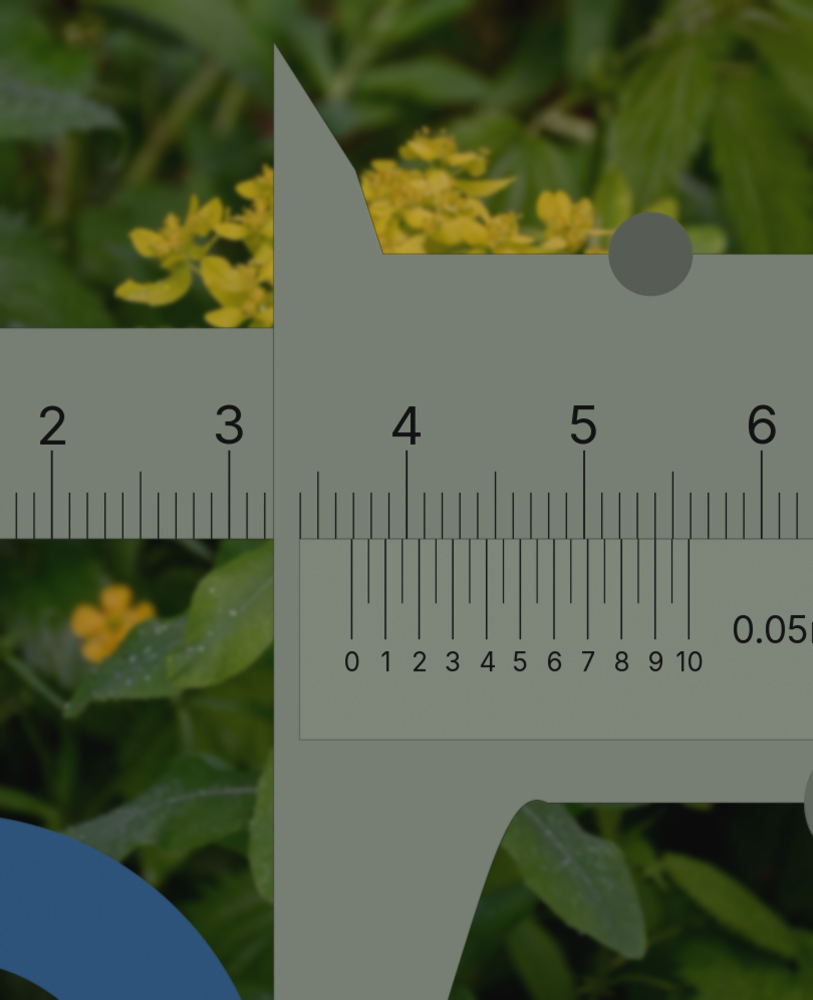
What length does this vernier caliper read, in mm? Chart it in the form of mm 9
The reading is mm 36.9
